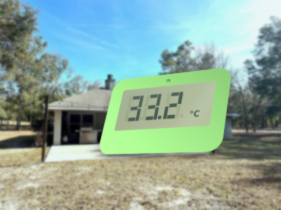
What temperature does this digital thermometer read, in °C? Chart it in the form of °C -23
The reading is °C 33.2
